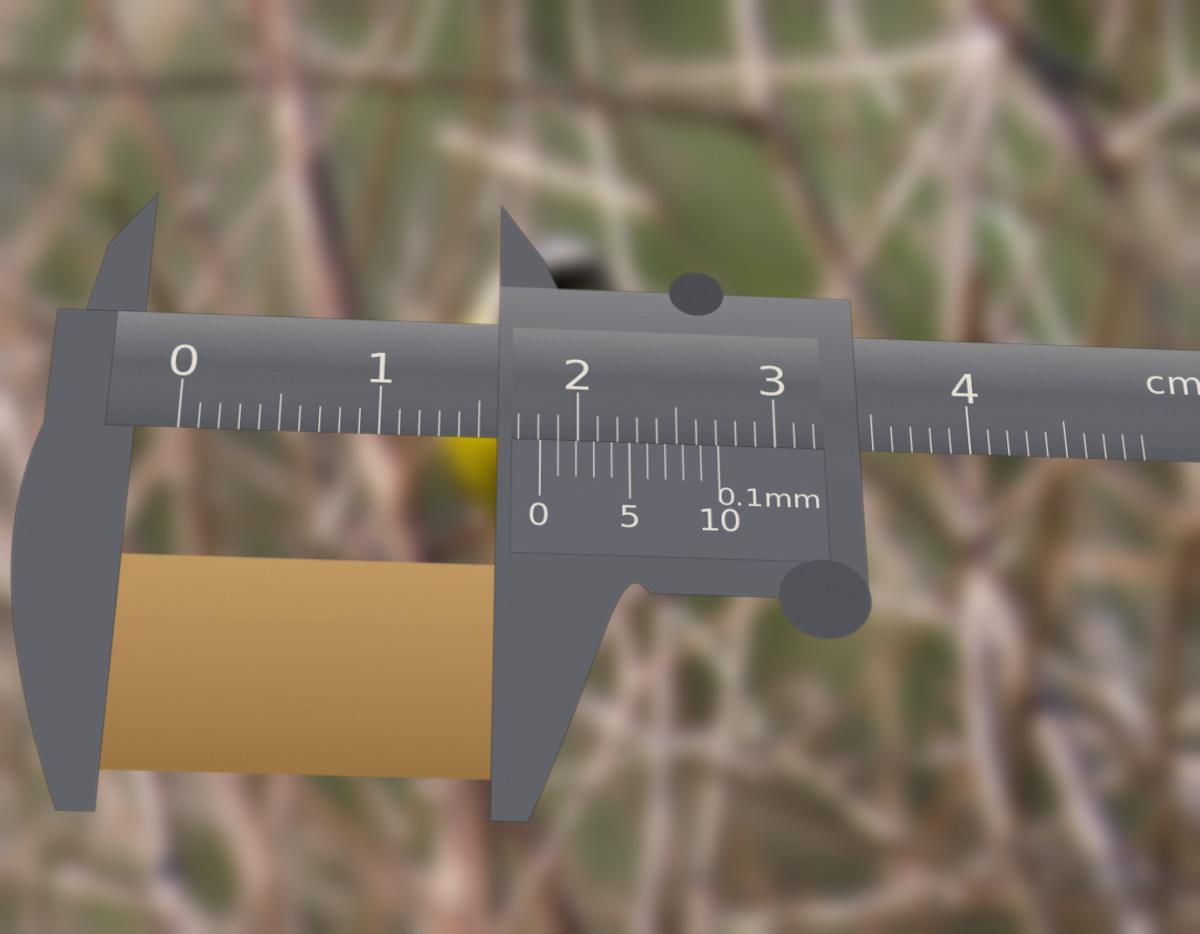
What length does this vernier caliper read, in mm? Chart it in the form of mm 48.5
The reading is mm 18.1
